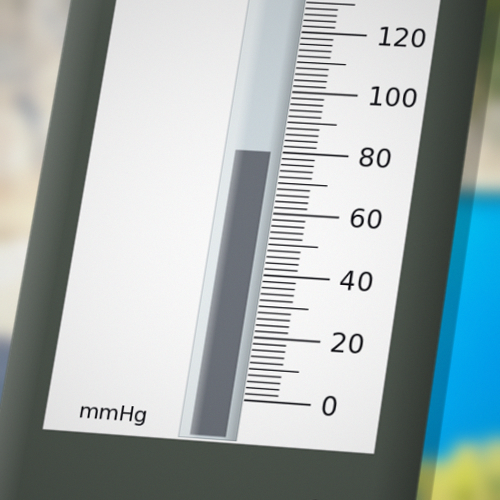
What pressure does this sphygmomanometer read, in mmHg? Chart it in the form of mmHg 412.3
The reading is mmHg 80
